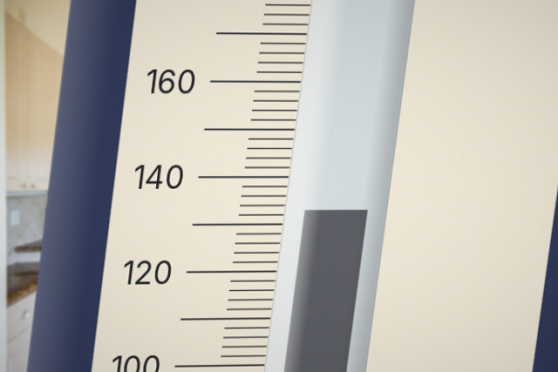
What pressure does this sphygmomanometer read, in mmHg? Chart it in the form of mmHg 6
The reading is mmHg 133
